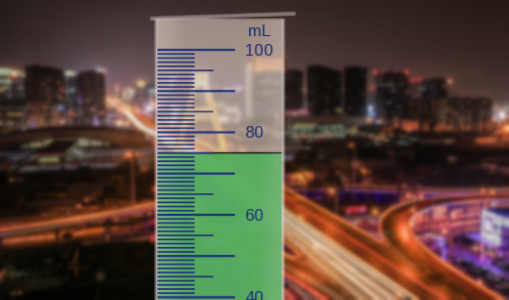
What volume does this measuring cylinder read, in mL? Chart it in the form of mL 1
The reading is mL 75
